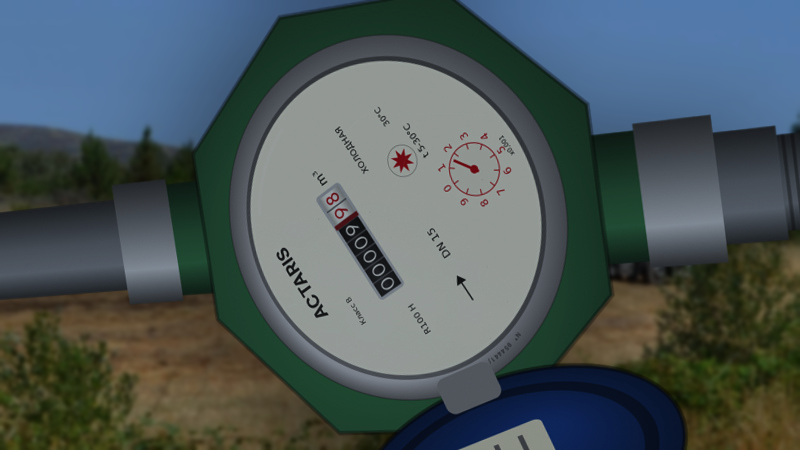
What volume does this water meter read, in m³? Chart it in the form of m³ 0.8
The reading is m³ 9.981
